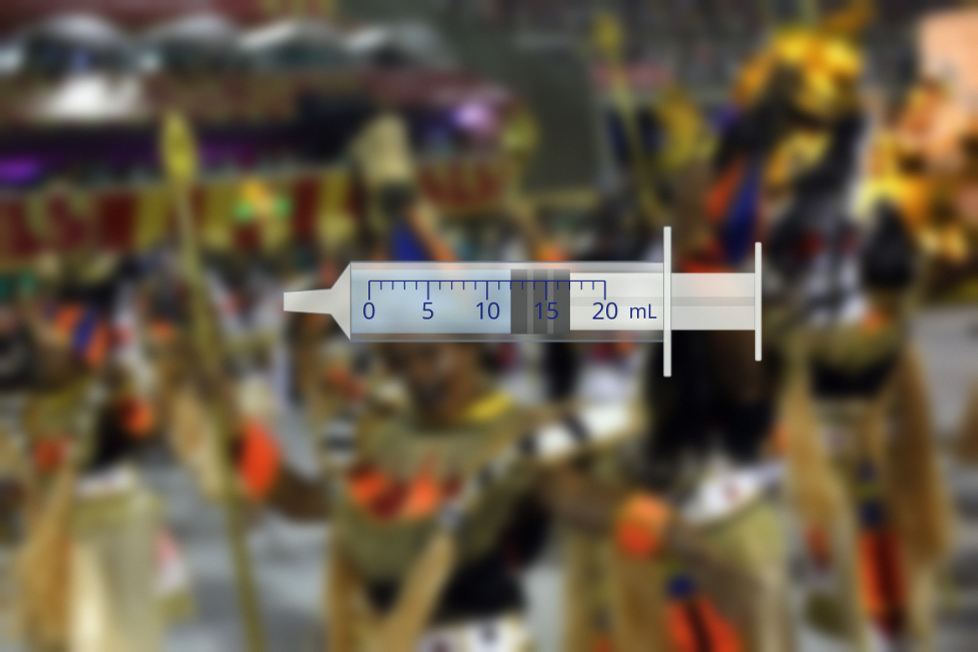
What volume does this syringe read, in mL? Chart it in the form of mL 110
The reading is mL 12
